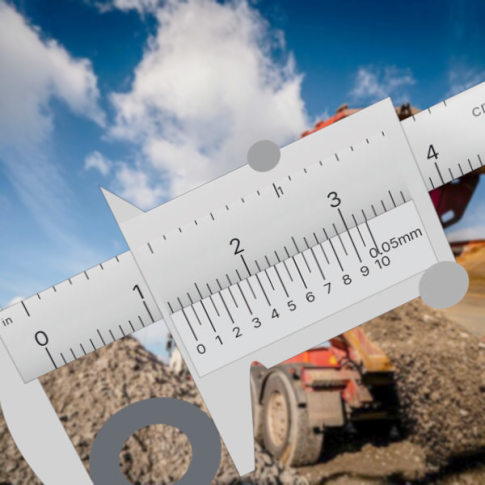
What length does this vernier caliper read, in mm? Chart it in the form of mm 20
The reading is mm 12.9
